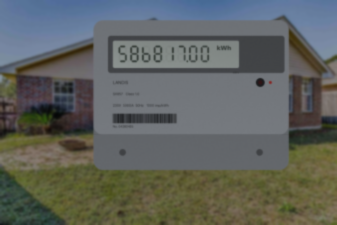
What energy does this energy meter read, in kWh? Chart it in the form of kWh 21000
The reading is kWh 586817.00
